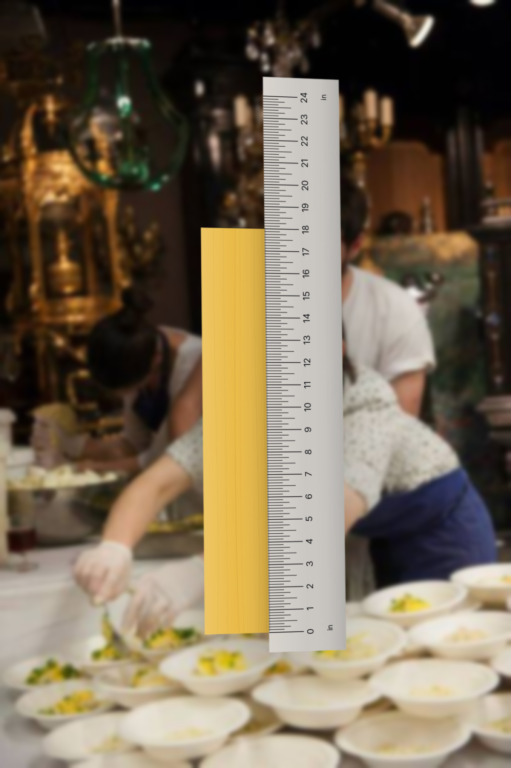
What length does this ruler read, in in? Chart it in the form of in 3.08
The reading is in 18
